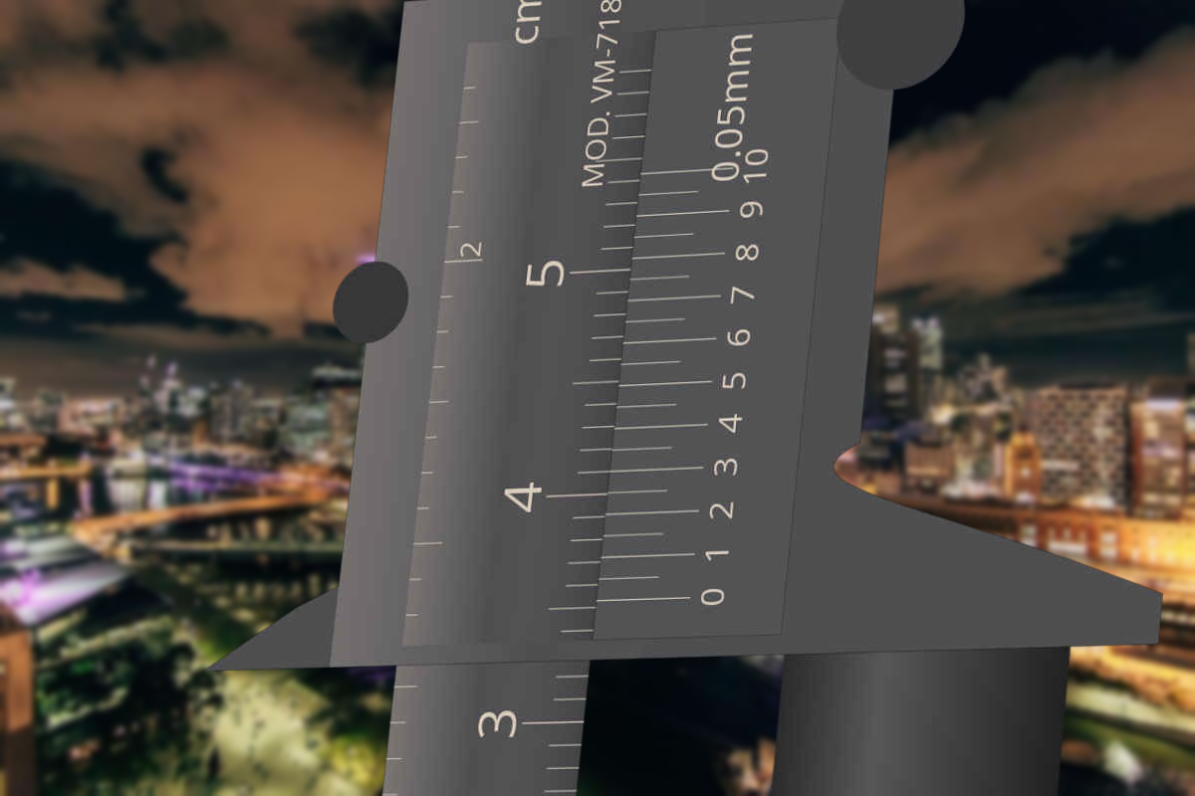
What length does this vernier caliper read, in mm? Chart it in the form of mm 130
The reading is mm 35.30
